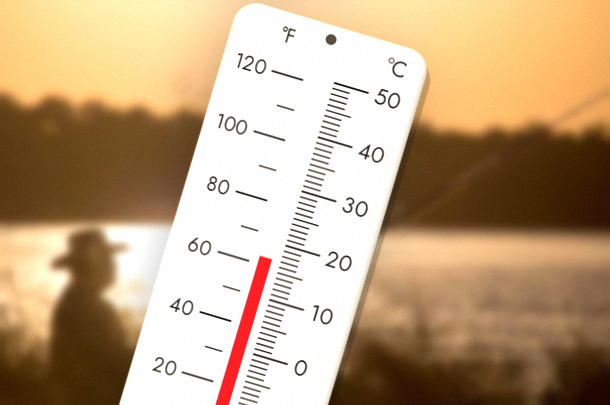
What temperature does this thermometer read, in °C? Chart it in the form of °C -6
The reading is °C 17
